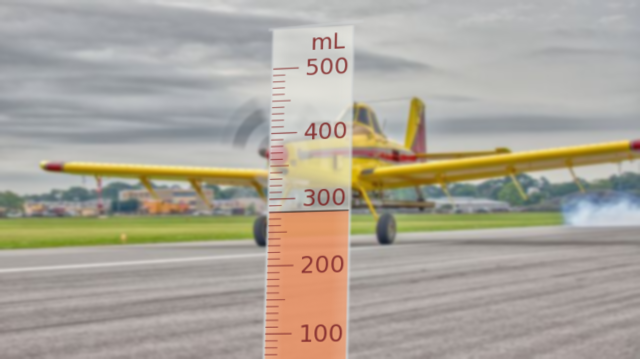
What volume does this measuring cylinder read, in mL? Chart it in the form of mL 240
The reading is mL 280
